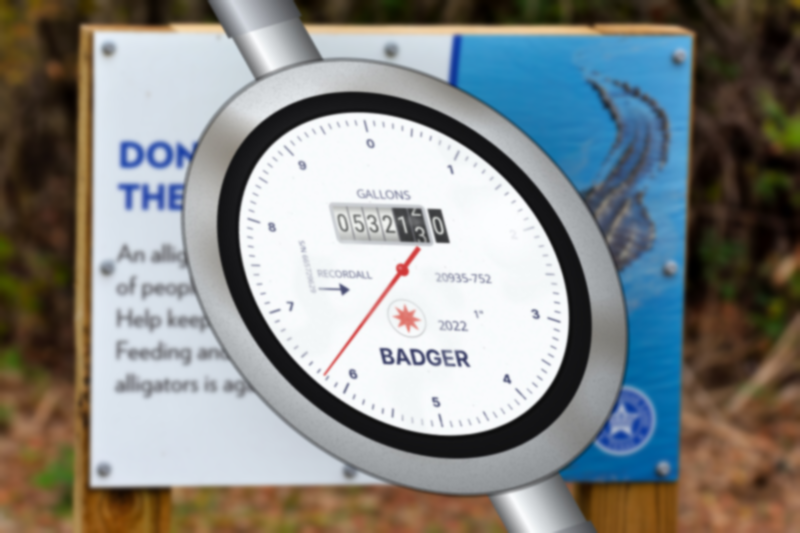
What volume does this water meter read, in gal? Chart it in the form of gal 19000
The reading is gal 532126.2
